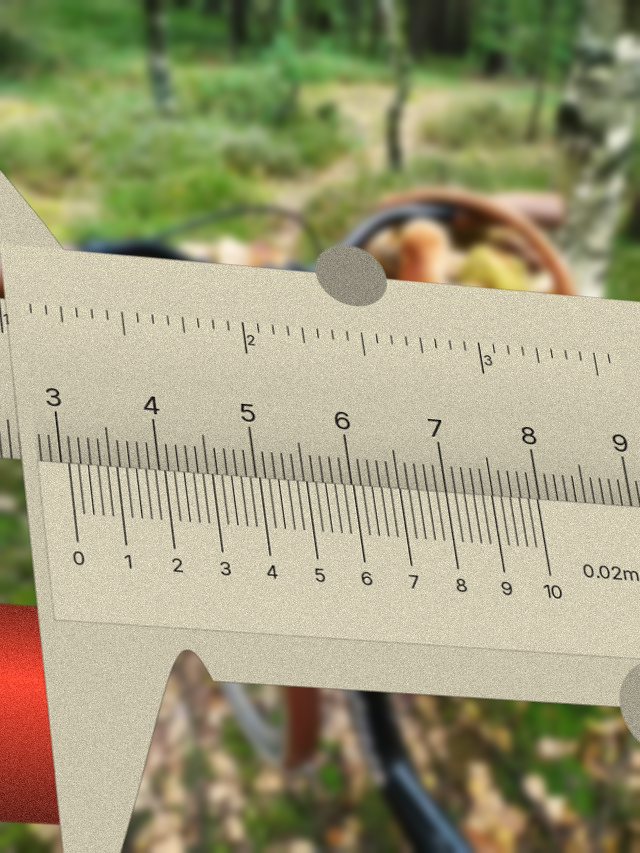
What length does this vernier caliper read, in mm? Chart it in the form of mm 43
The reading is mm 30.8
